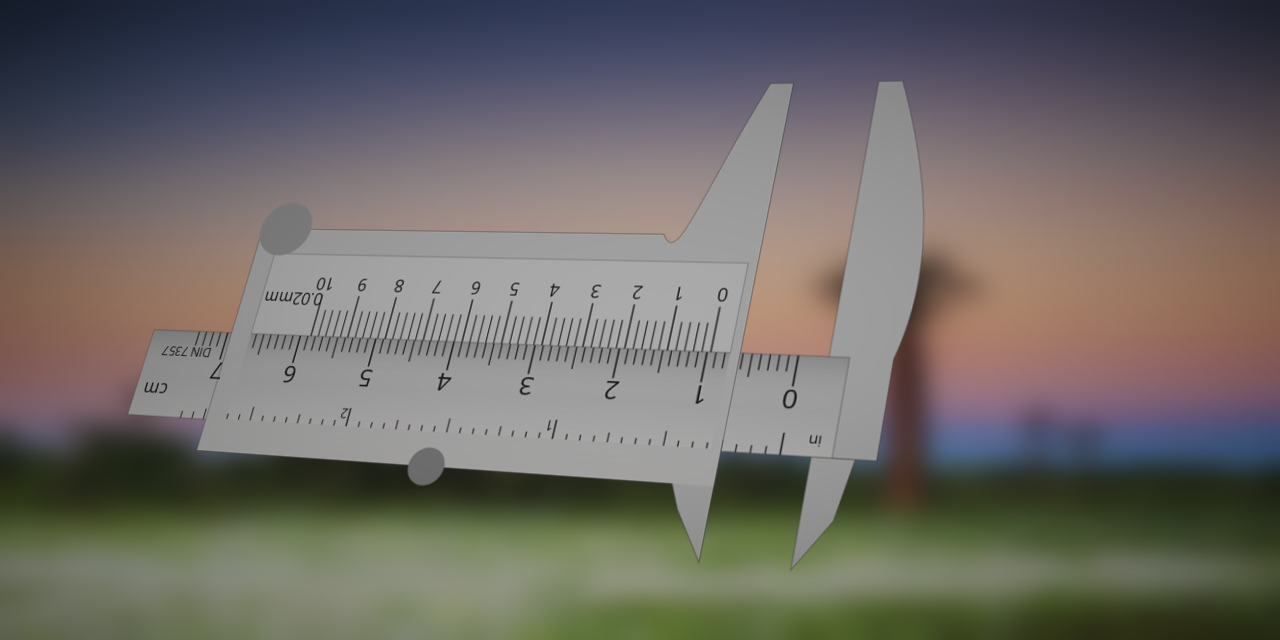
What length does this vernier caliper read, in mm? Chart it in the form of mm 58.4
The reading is mm 9.6
